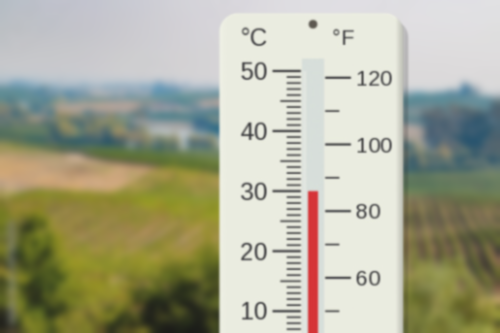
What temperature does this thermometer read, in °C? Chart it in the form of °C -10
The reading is °C 30
